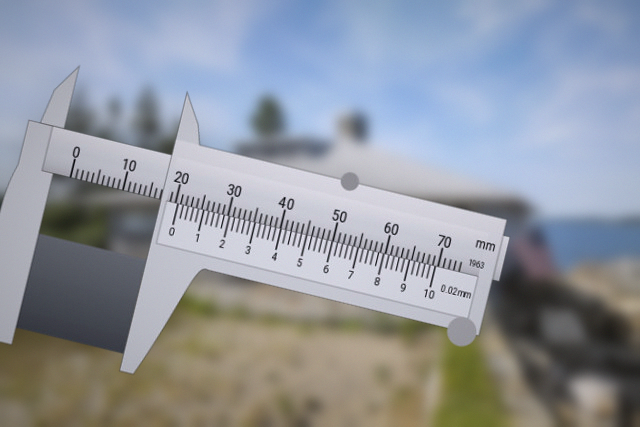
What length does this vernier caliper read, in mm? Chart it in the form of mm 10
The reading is mm 20.5
